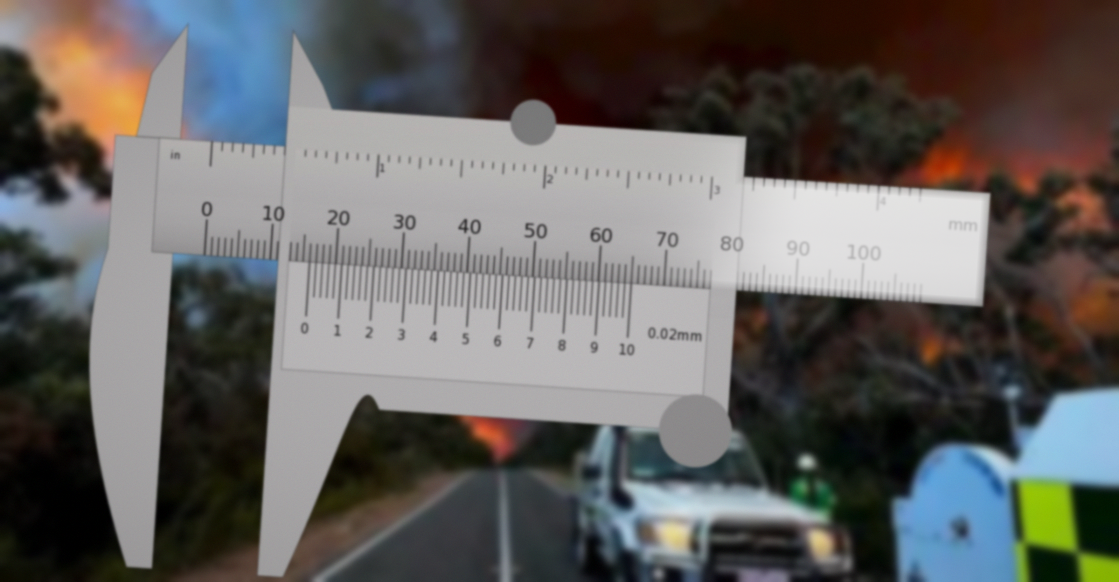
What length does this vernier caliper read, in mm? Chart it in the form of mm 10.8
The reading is mm 16.0
